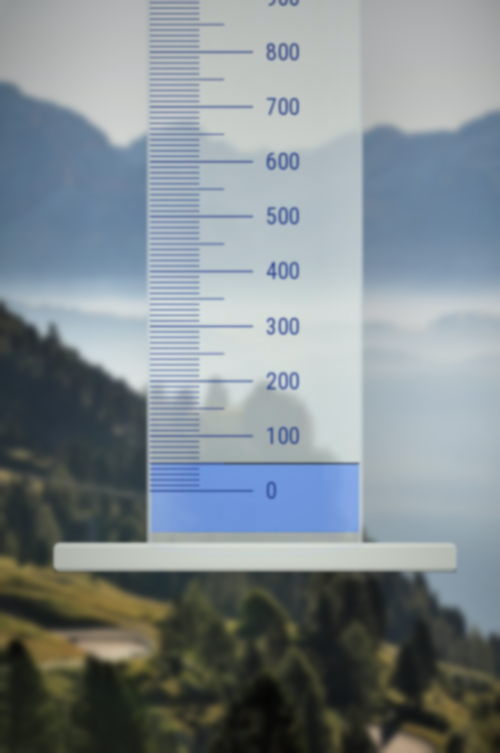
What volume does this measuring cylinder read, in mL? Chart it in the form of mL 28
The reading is mL 50
